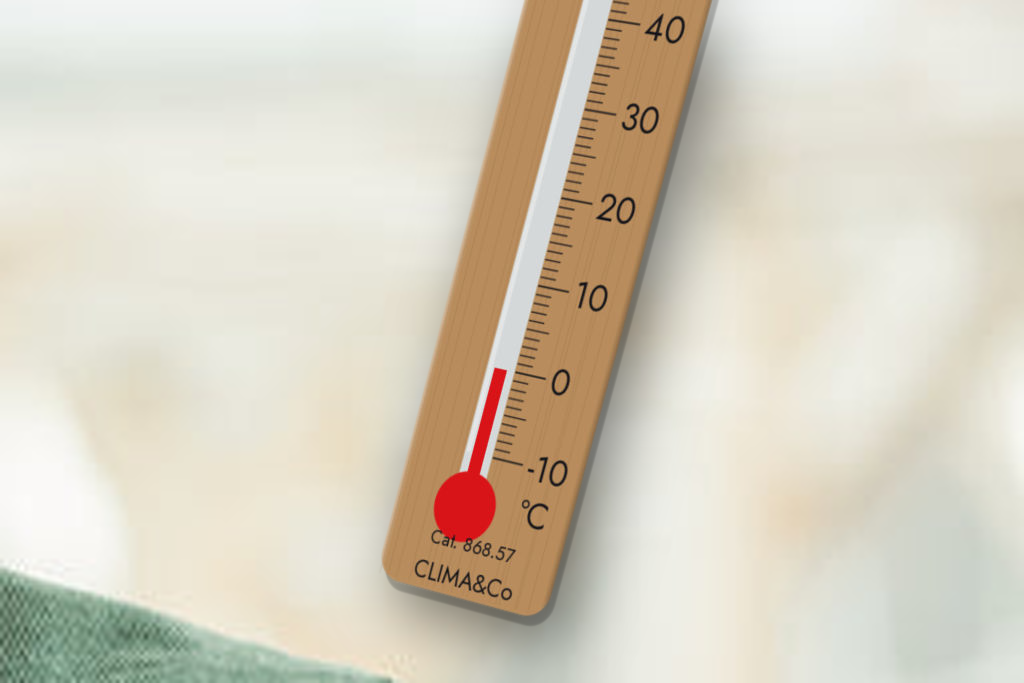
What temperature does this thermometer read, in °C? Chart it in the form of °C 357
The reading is °C 0
